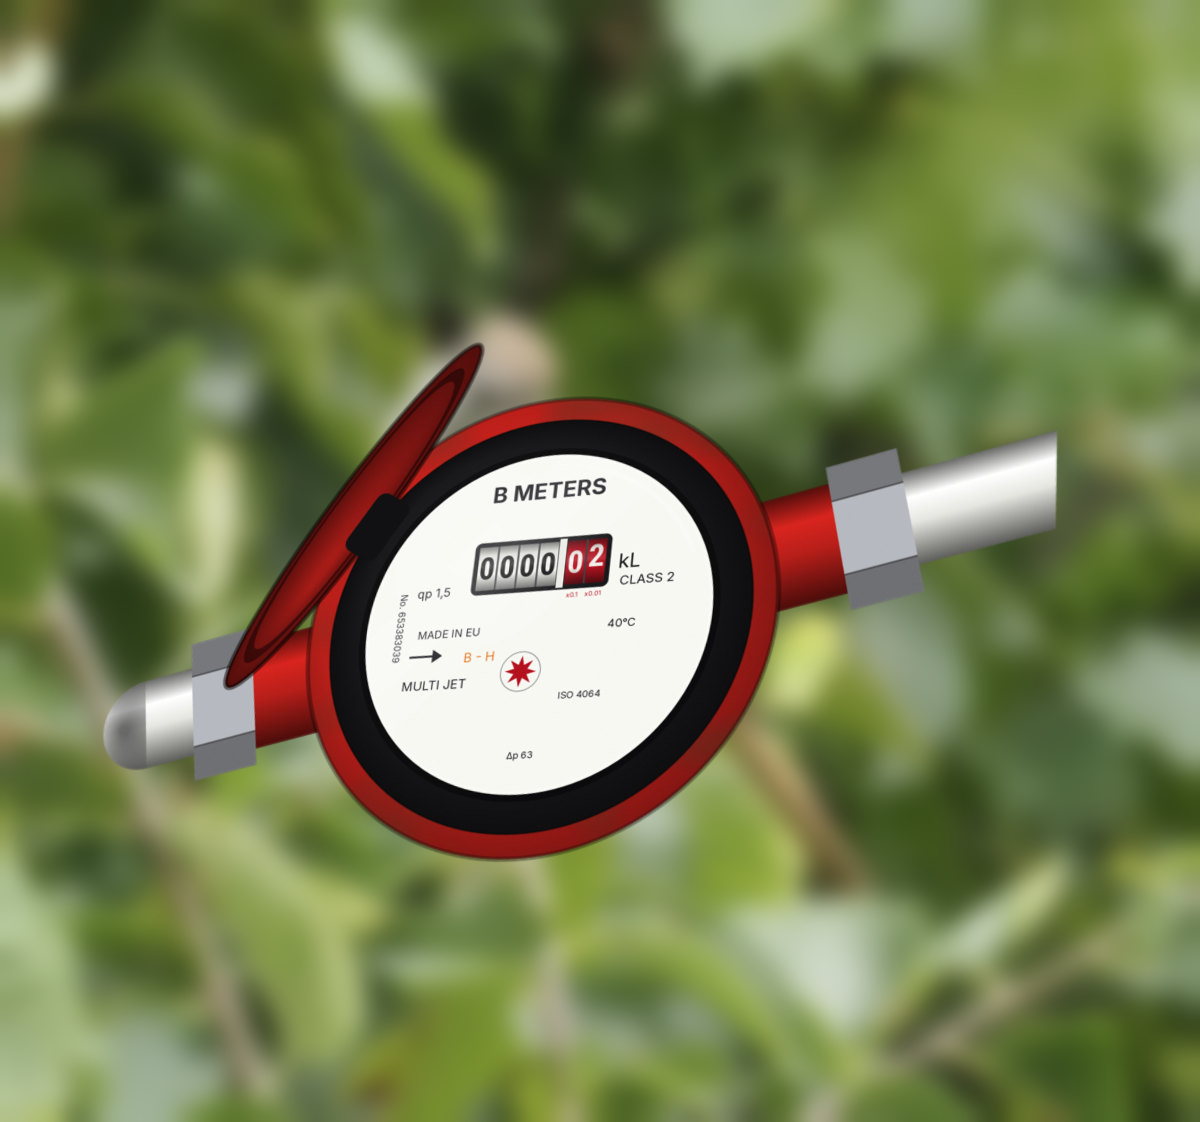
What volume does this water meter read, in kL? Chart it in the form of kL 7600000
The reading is kL 0.02
